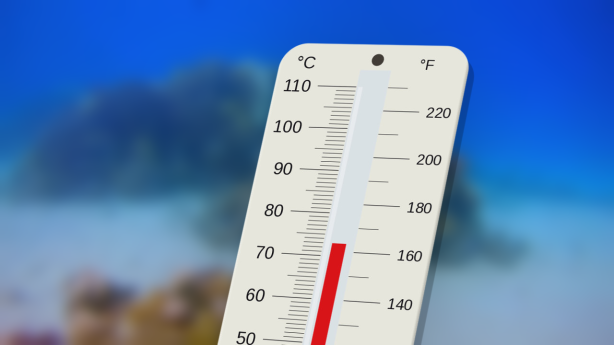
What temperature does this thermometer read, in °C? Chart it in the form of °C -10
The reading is °C 73
